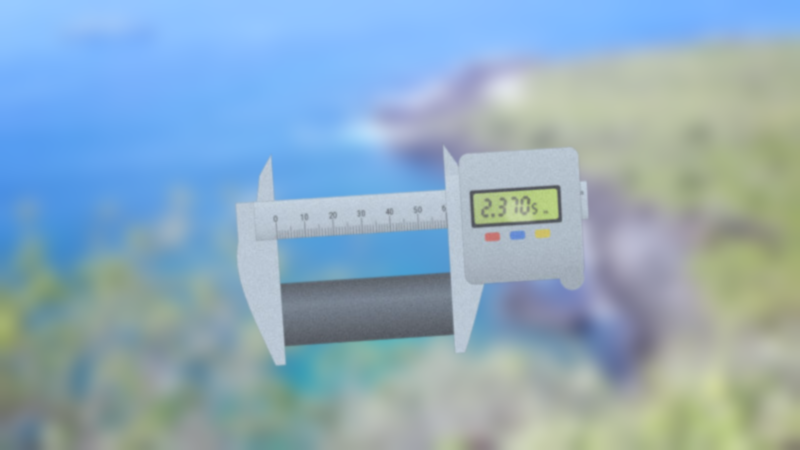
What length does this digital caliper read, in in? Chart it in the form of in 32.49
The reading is in 2.3705
